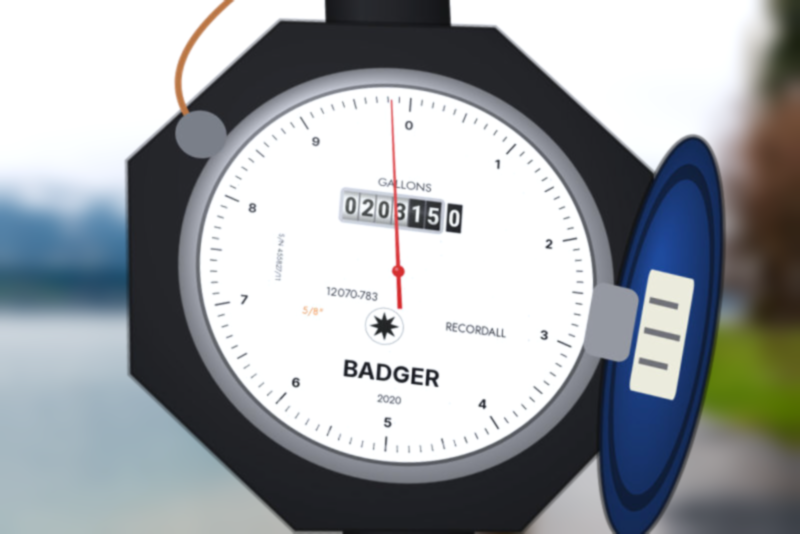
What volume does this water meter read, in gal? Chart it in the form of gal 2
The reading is gal 203149.8
